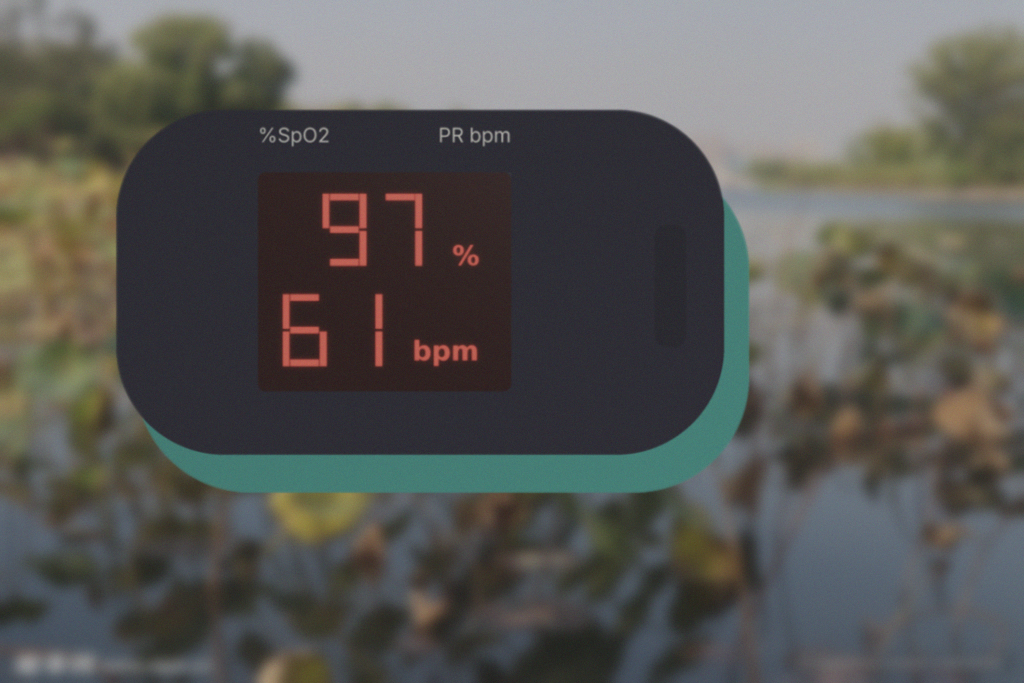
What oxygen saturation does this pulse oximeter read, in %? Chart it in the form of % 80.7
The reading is % 97
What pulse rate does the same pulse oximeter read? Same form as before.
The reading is bpm 61
